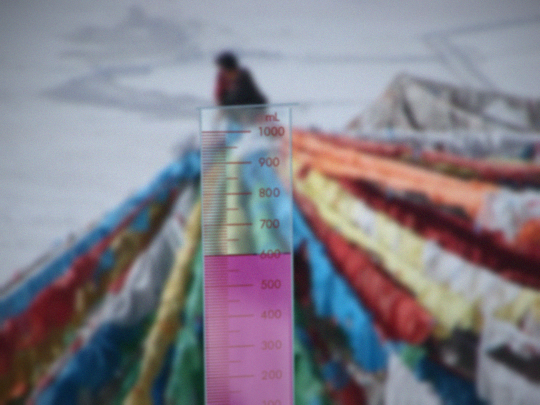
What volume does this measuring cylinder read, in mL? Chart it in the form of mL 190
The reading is mL 600
